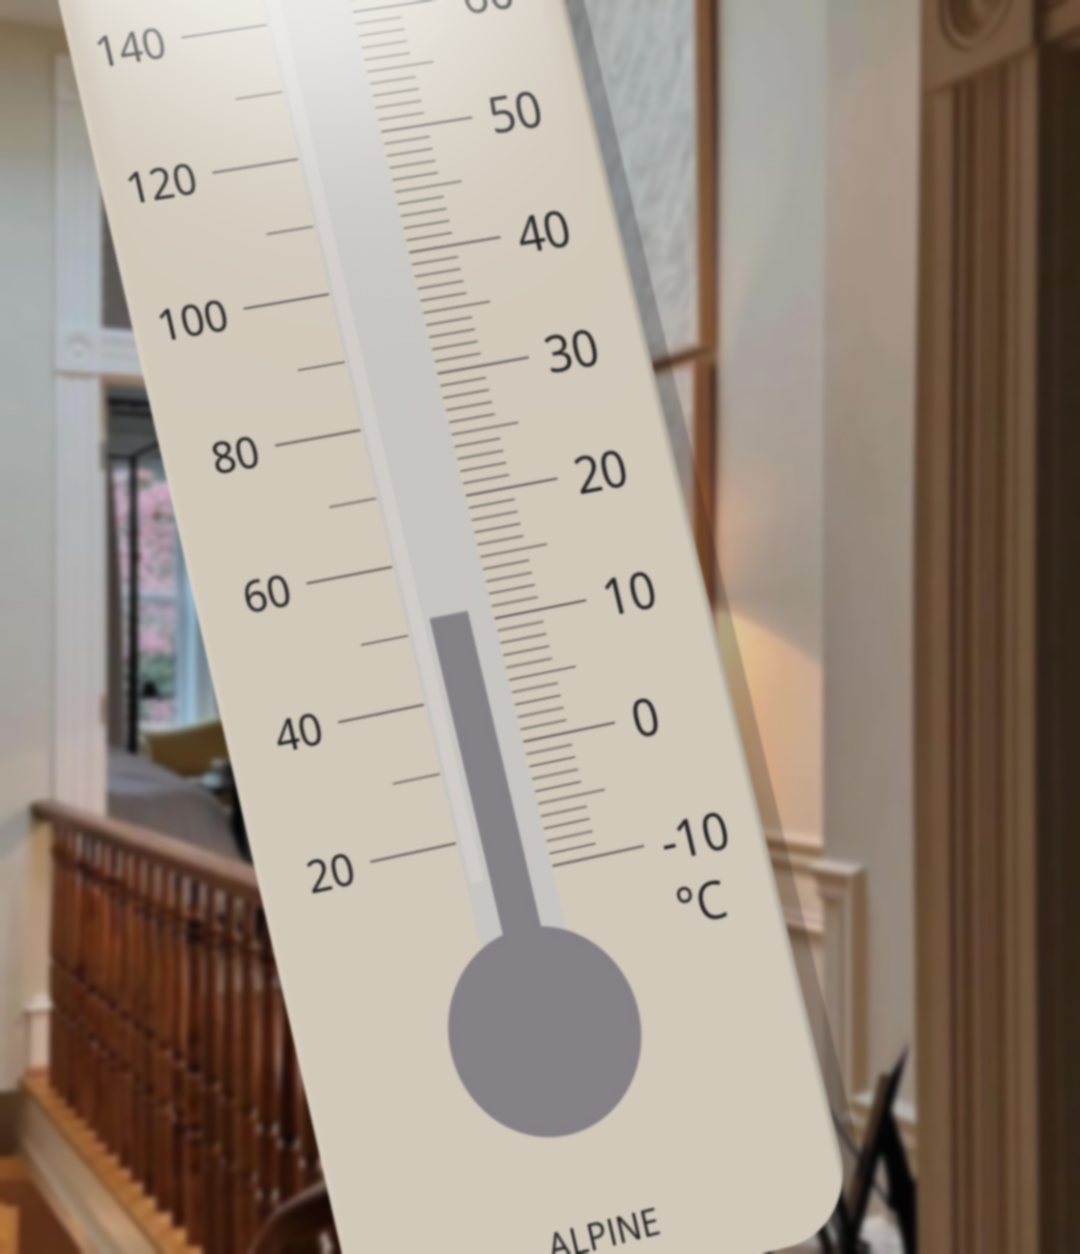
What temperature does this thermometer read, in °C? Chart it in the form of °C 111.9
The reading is °C 11
